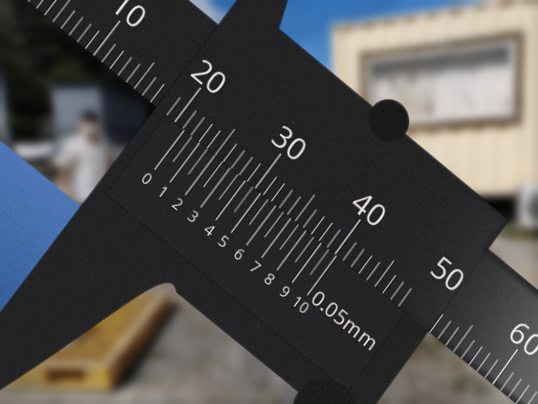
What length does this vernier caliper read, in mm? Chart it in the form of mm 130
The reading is mm 21.2
